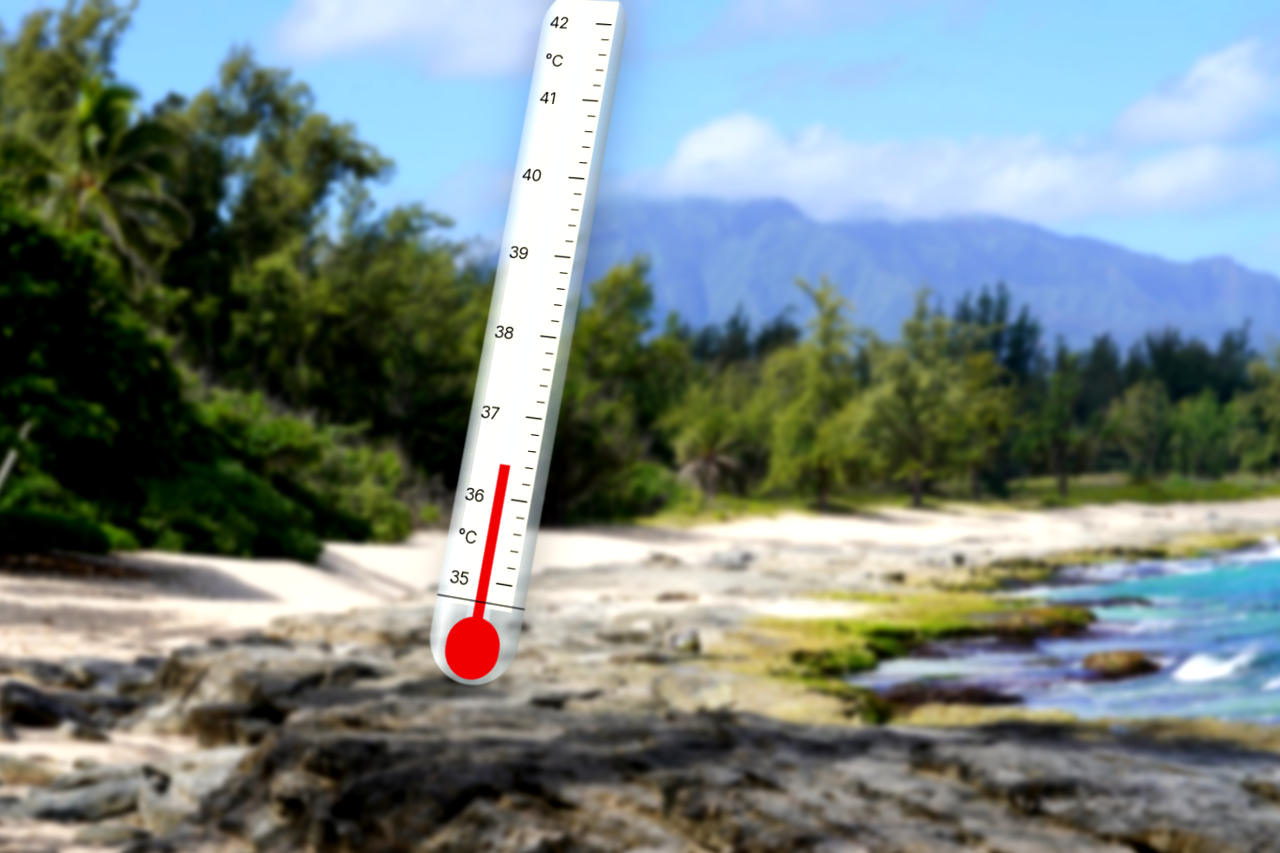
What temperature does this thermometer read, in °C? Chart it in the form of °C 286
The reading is °C 36.4
